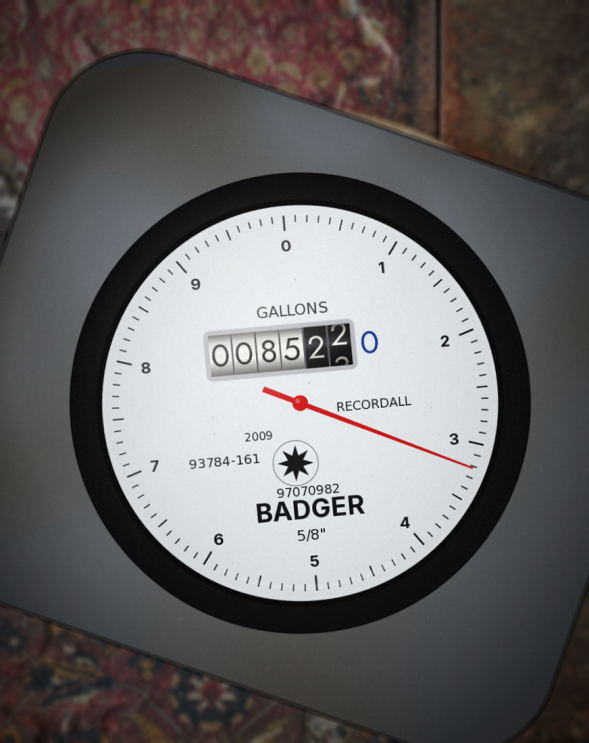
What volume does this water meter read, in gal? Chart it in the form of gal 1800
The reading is gal 85223.2
